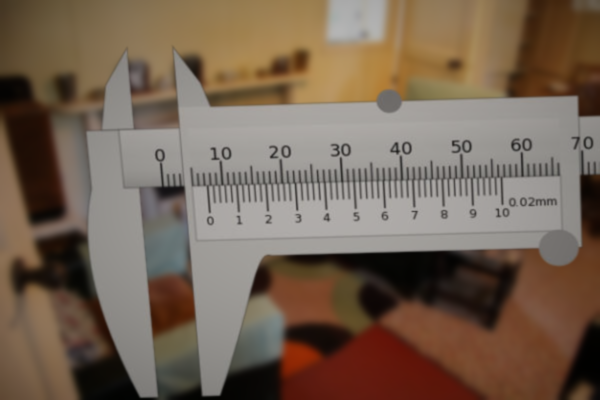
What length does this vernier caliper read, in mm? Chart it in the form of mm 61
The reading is mm 7.5
